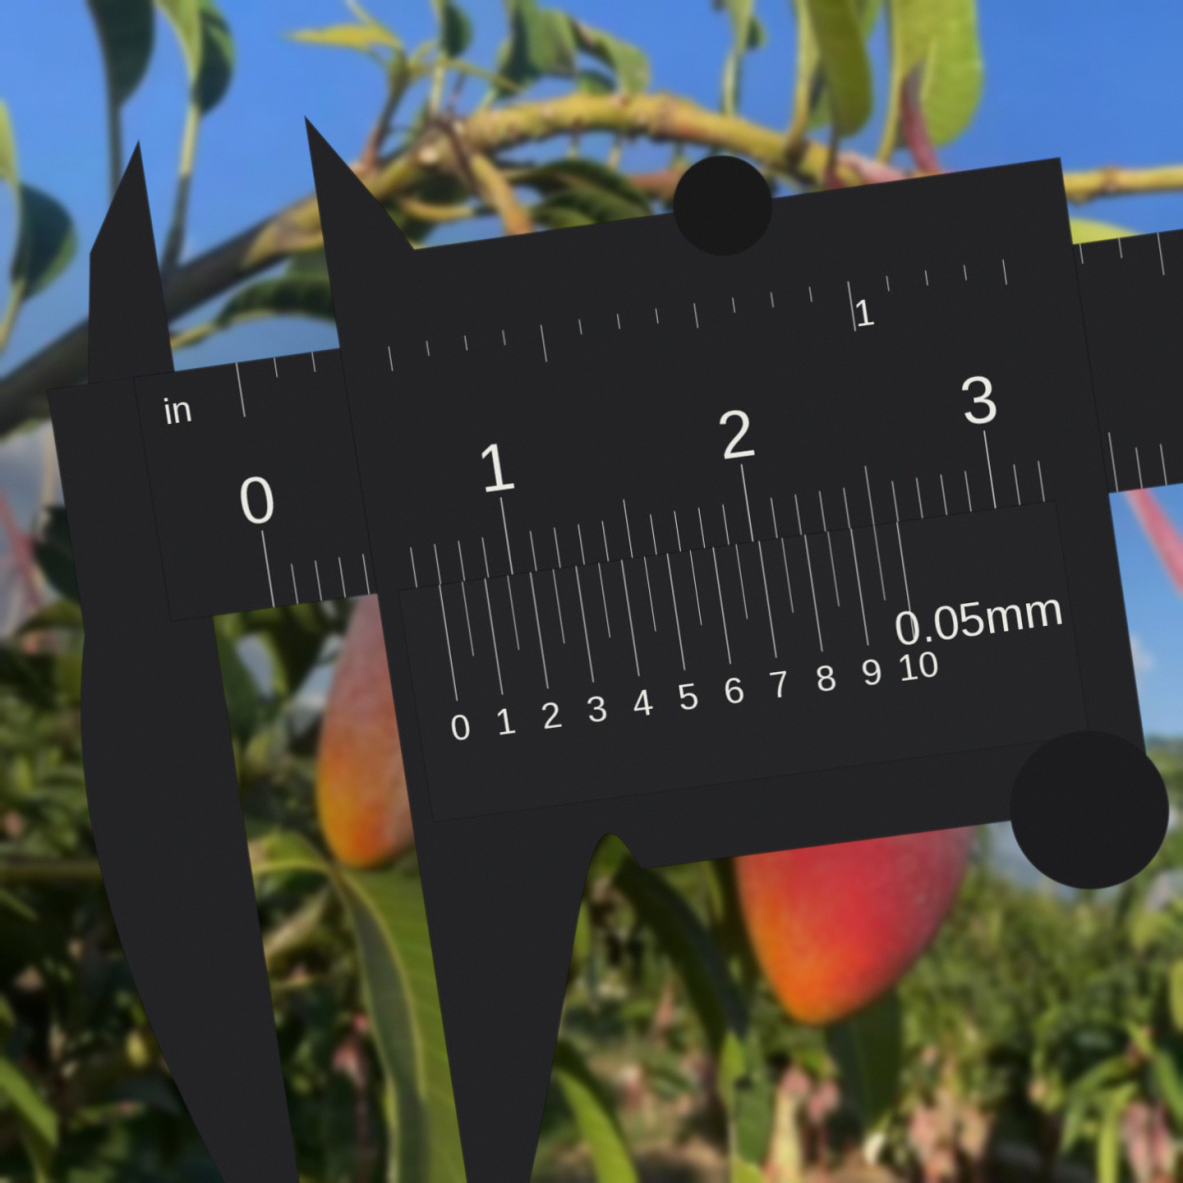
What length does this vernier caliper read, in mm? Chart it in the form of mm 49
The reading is mm 6.95
